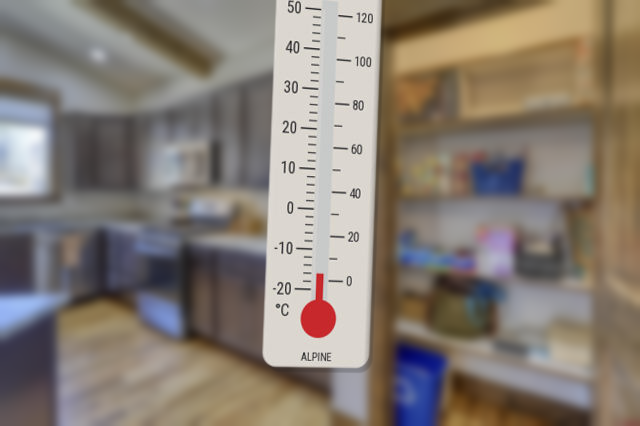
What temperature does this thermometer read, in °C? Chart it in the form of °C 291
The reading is °C -16
